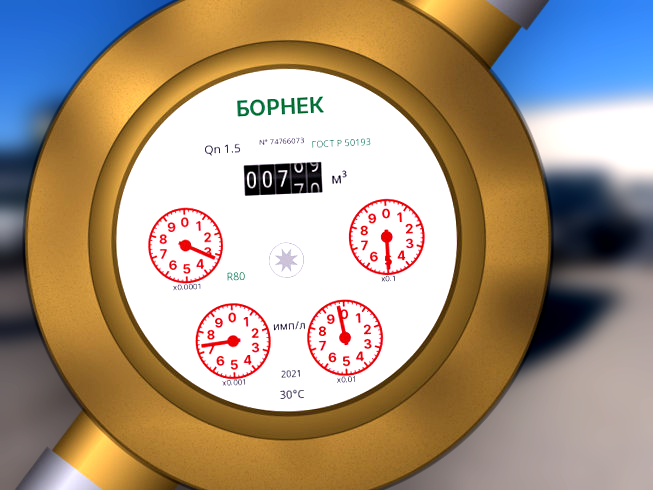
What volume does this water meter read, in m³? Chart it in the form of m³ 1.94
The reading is m³ 769.4973
